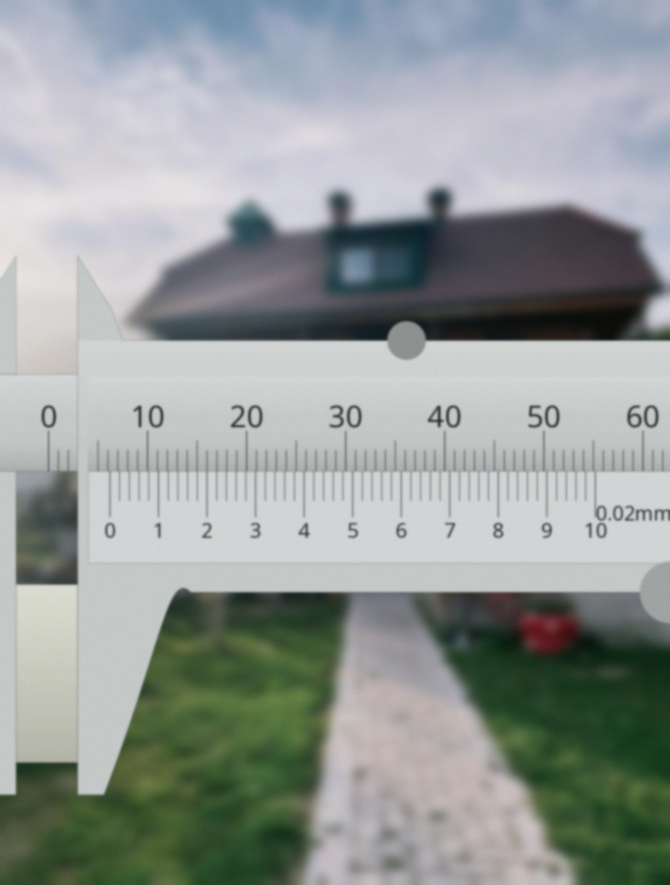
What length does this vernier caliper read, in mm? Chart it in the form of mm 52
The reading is mm 6.2
